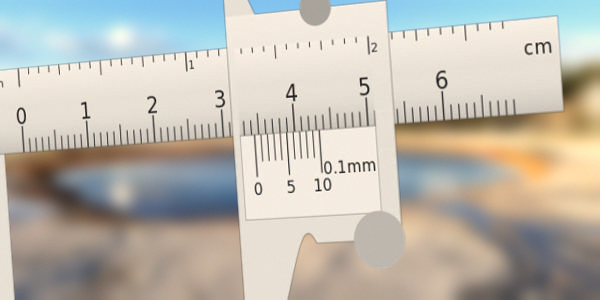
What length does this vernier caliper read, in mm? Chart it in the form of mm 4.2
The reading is mm 34.4
